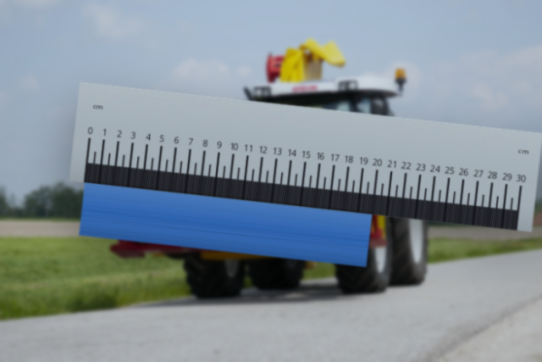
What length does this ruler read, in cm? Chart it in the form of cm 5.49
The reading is cm 20
